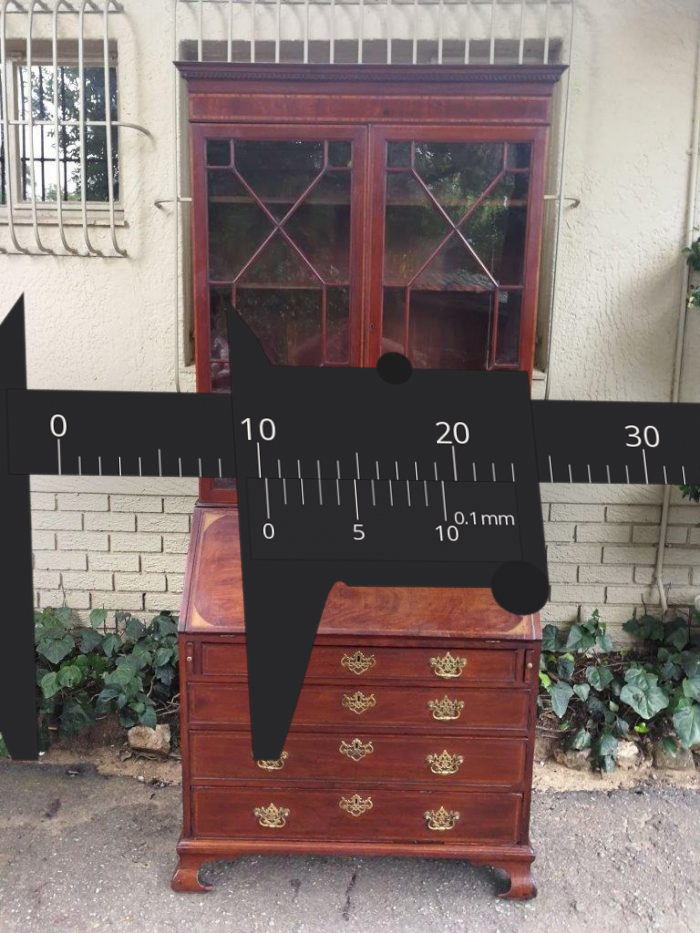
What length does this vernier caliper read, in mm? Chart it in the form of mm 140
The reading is mm 10.3
